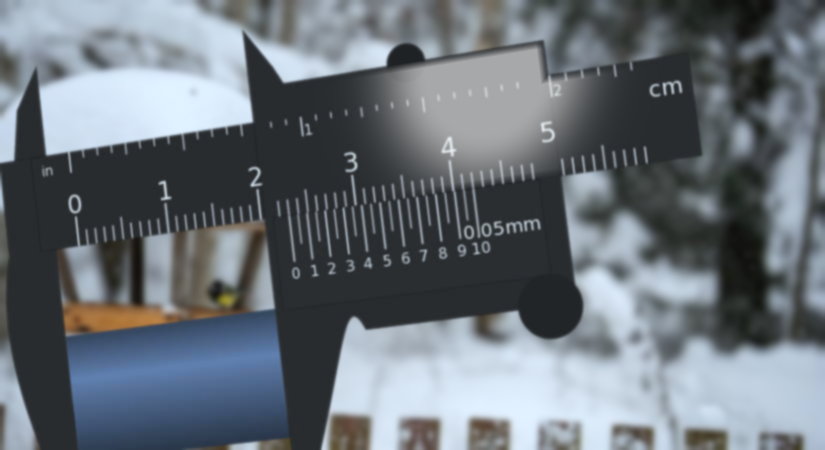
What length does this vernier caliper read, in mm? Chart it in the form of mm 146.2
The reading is mm 23.0
